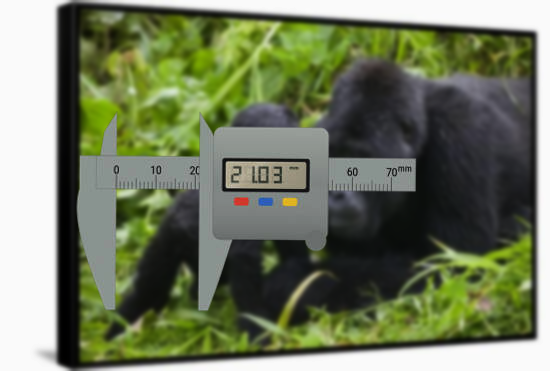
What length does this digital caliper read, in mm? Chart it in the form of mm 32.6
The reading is mm 21.03
